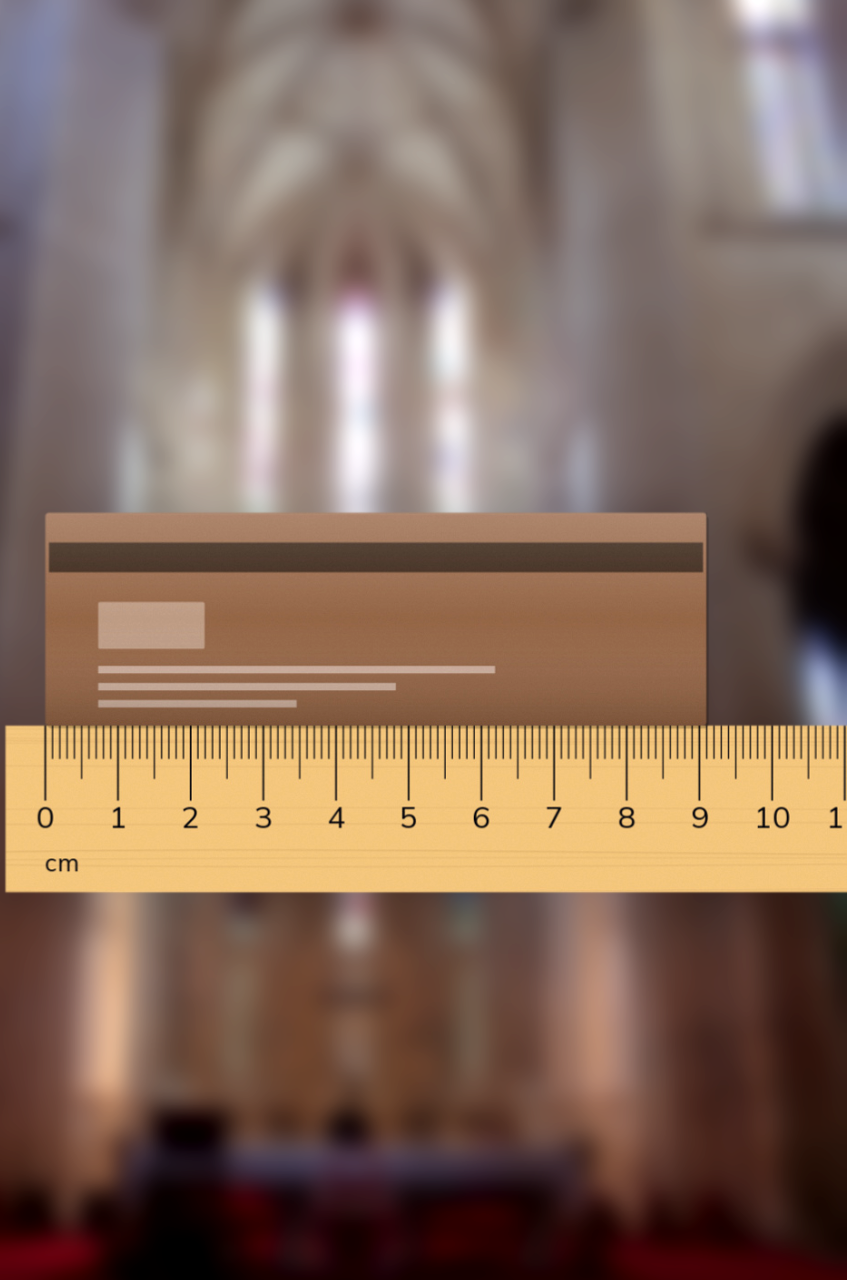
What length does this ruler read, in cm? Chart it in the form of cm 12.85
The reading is cm 9.1
